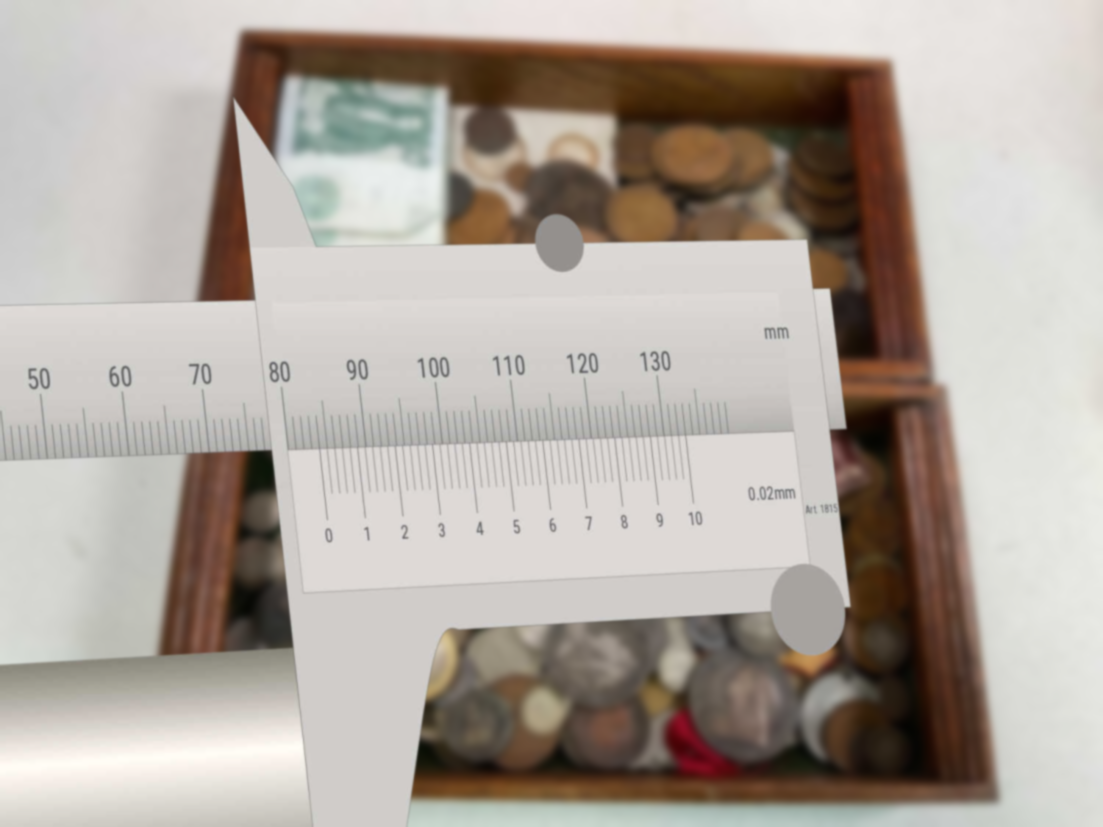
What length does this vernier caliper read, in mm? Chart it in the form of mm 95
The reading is mm 84.0
